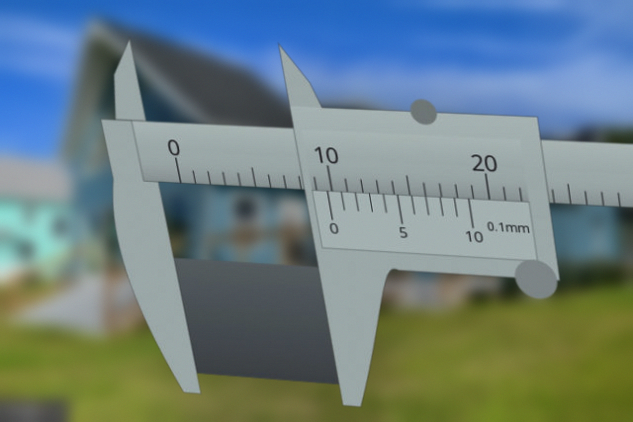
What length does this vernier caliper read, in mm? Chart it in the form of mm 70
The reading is mm 9.7
